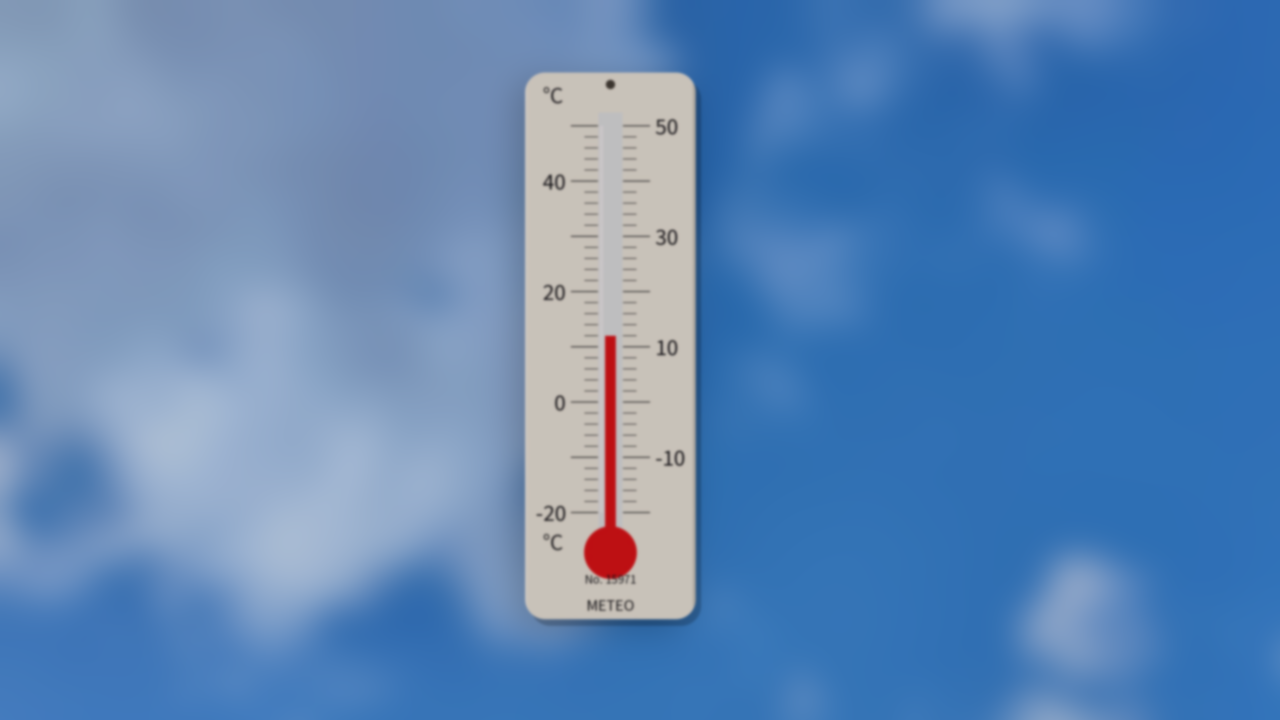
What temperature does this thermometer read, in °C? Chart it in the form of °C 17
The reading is °C 12
